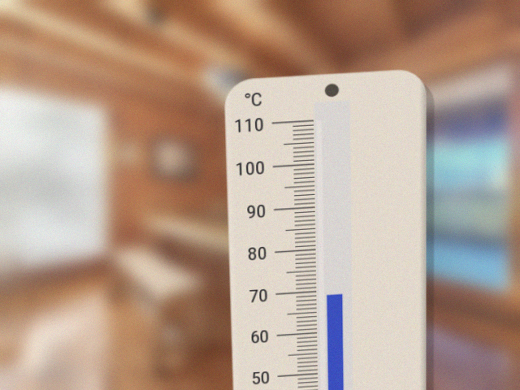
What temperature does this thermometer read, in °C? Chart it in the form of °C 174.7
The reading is °C 69
